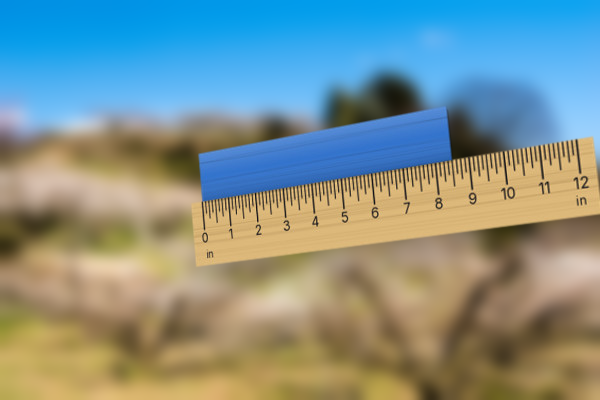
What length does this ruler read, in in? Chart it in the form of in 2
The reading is in 8.5
